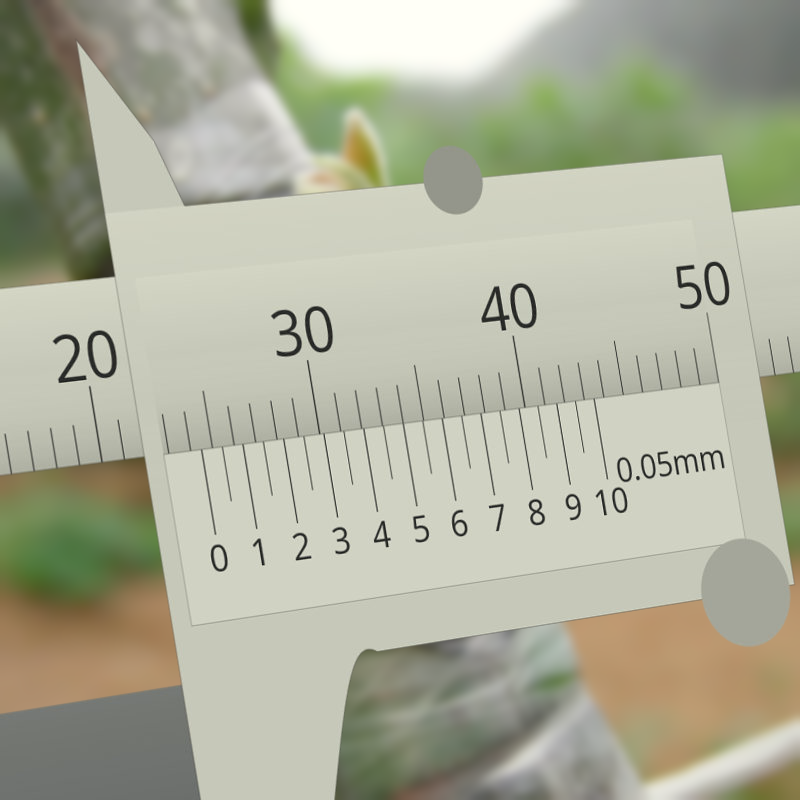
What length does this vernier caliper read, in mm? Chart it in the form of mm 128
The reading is mm 24.5
